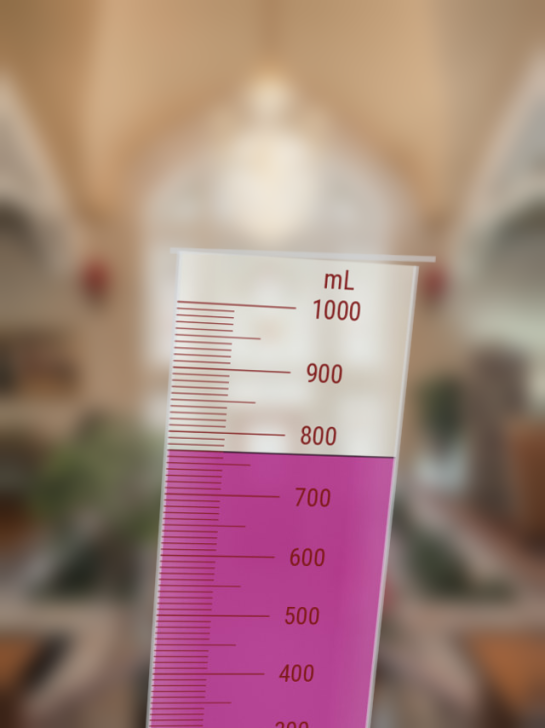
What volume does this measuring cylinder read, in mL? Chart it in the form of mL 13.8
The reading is mL 770
